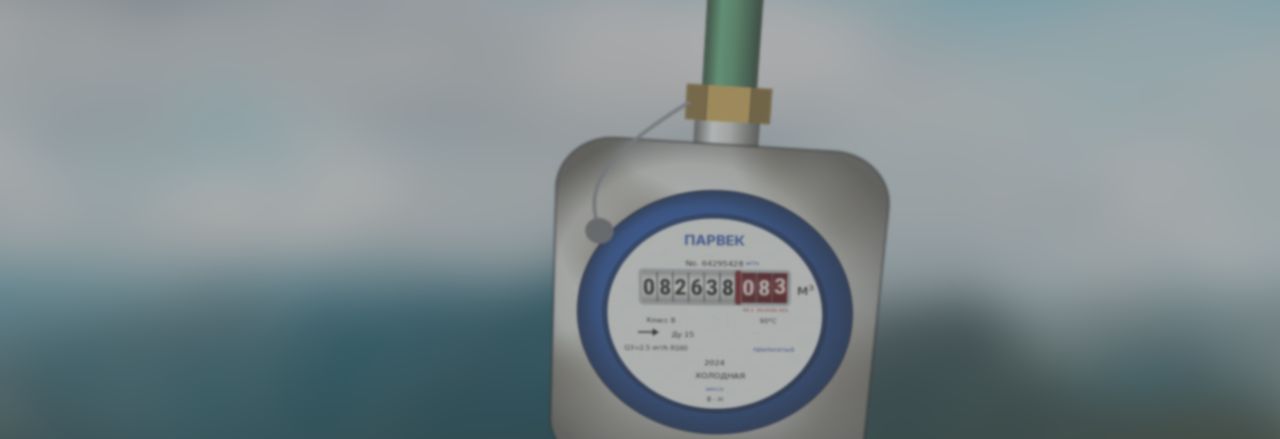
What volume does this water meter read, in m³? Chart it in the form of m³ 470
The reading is m³ 82638.083
